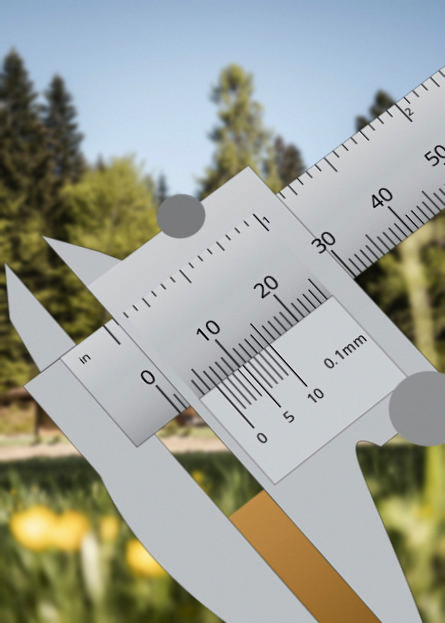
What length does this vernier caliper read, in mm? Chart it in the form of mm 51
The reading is mm 6.0
